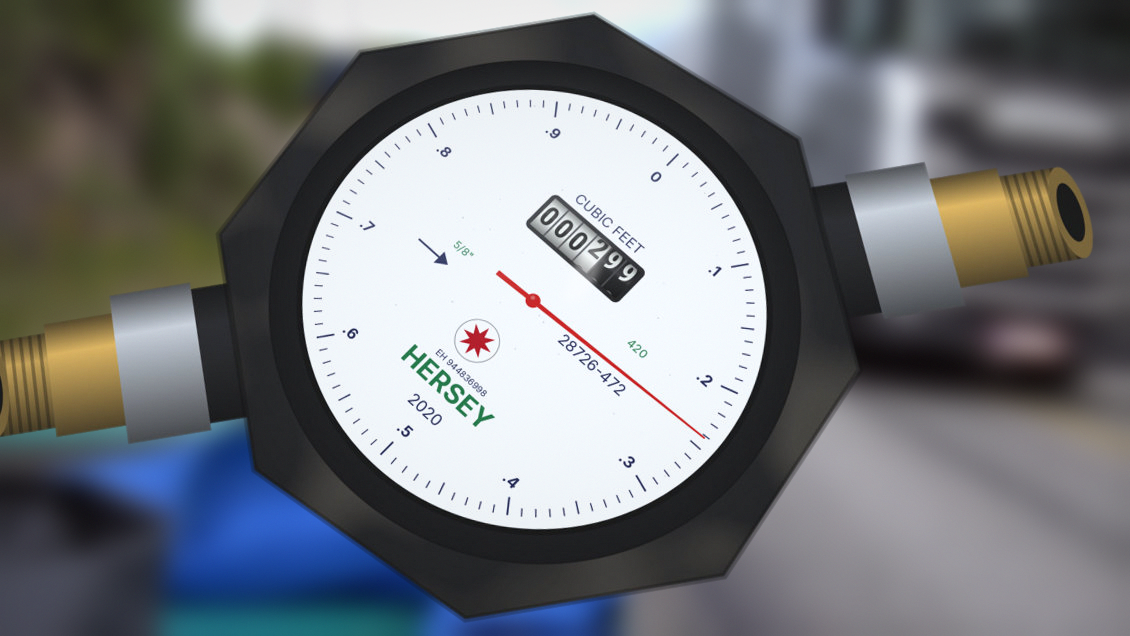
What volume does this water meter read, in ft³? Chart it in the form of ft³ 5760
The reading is ft³ 299.24
